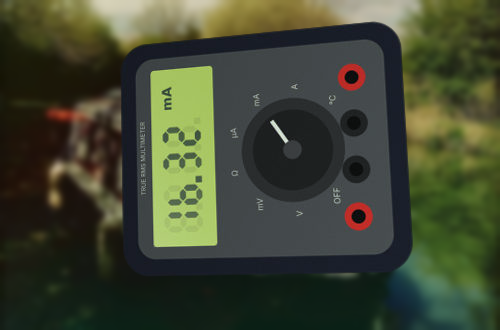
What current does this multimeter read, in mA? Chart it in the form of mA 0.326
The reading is mA 16.32
